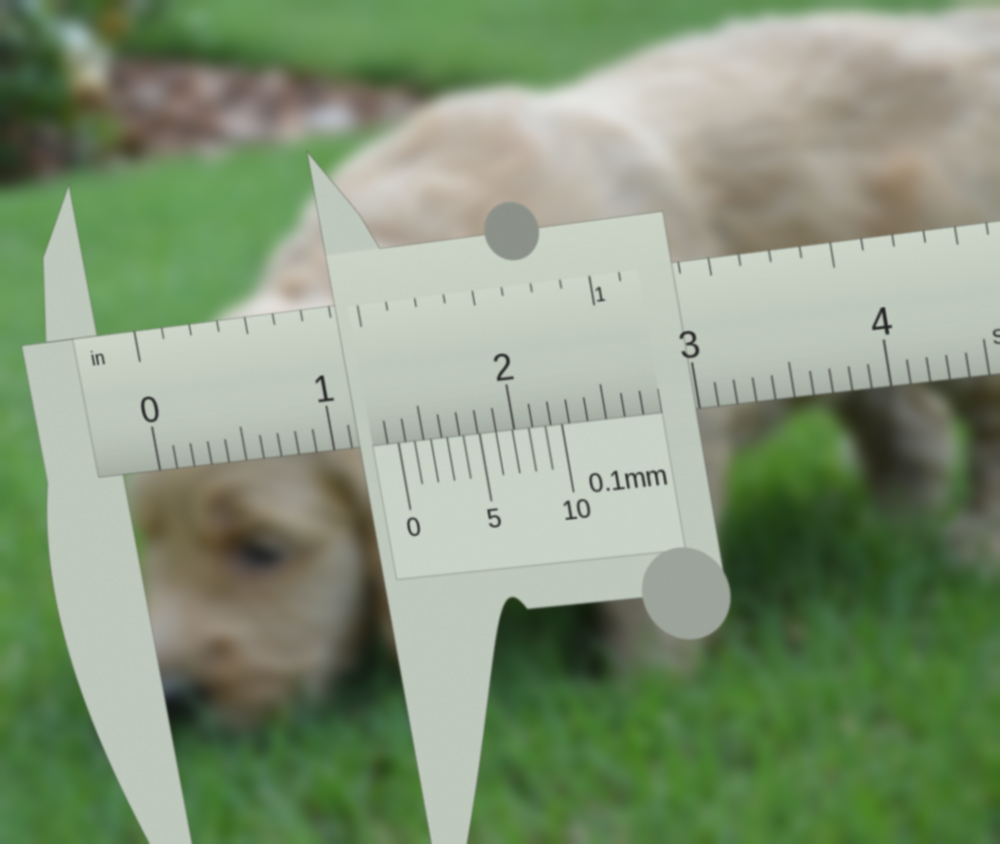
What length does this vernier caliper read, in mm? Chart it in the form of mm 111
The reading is mm 13.6
